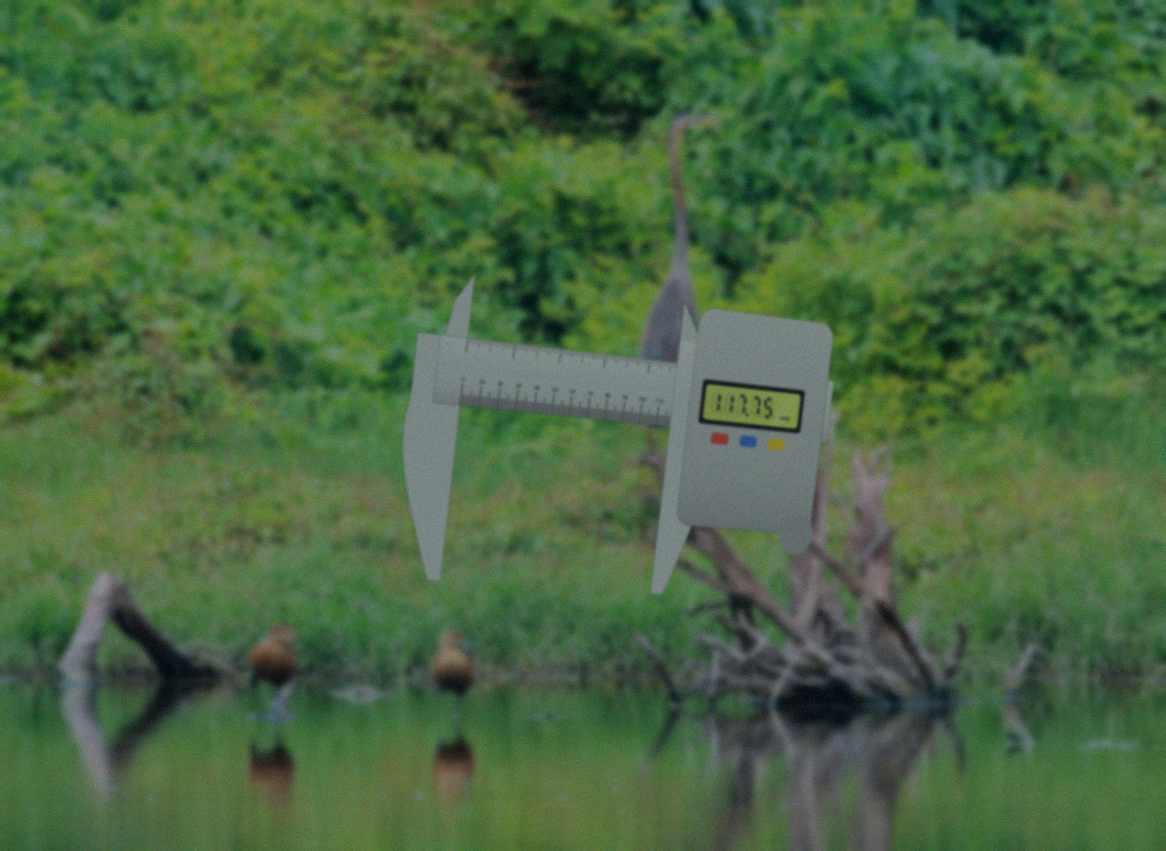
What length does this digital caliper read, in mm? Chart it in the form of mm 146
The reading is mm 117.75
